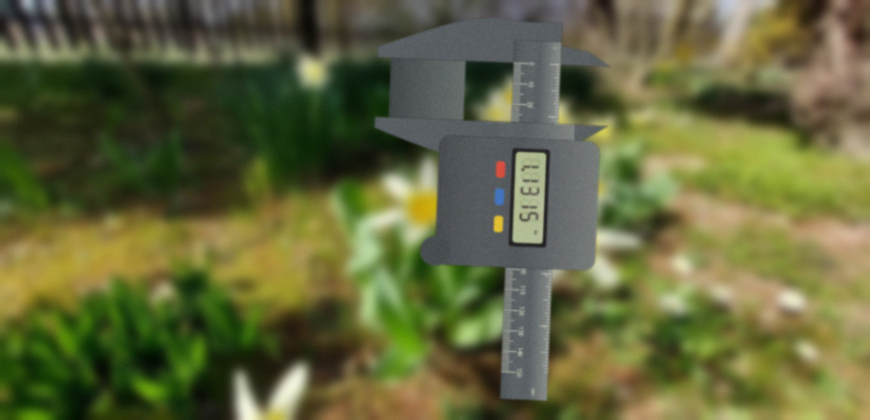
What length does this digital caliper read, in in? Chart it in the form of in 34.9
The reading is in 1.1315
